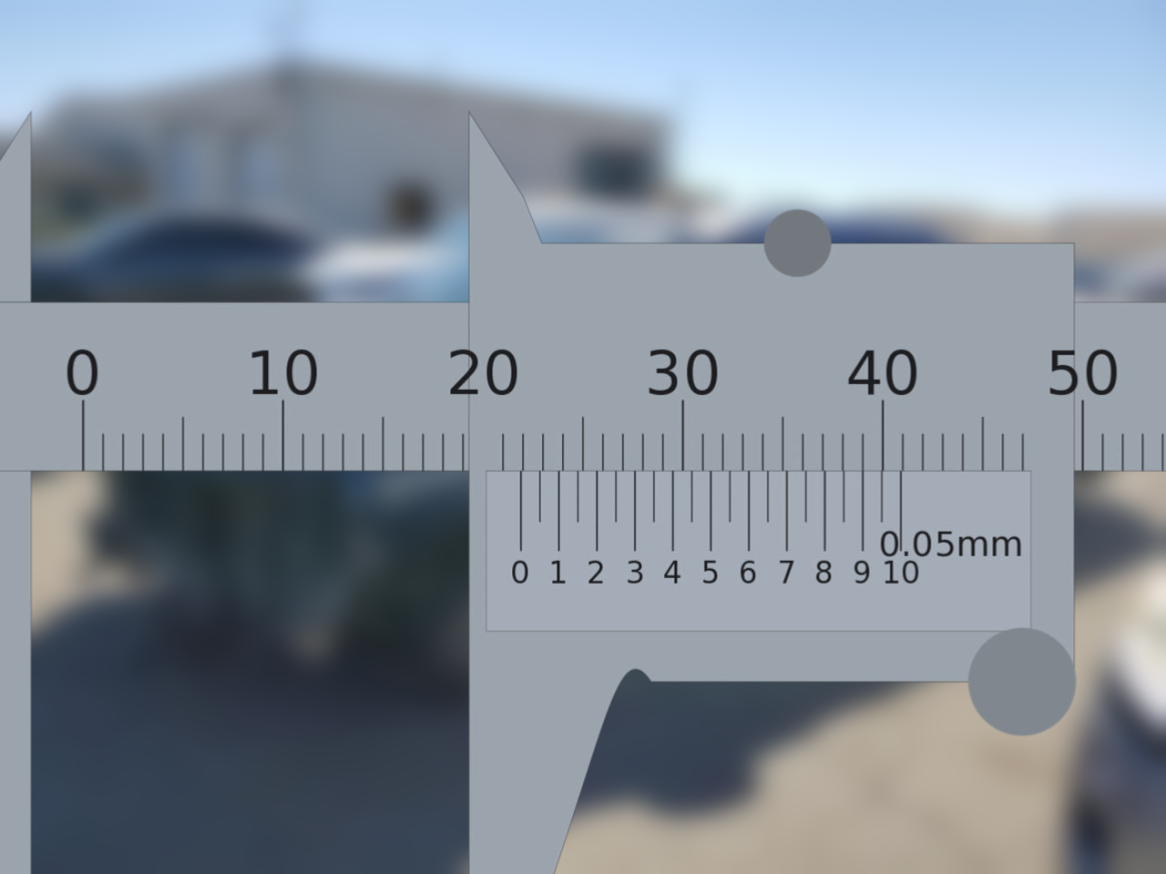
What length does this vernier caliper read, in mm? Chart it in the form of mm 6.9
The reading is mm 21.9
